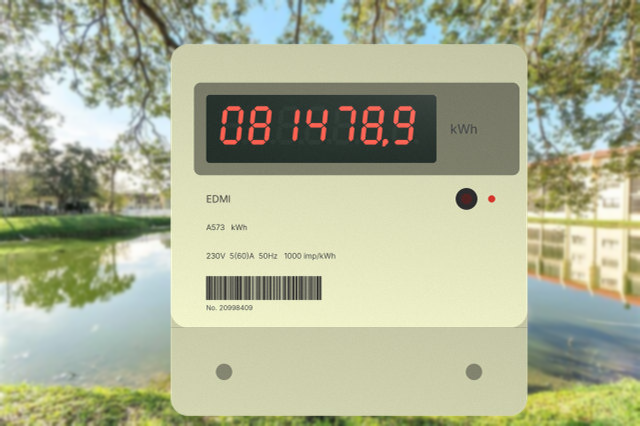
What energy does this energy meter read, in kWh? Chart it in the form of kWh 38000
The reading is kWh 81478.9
